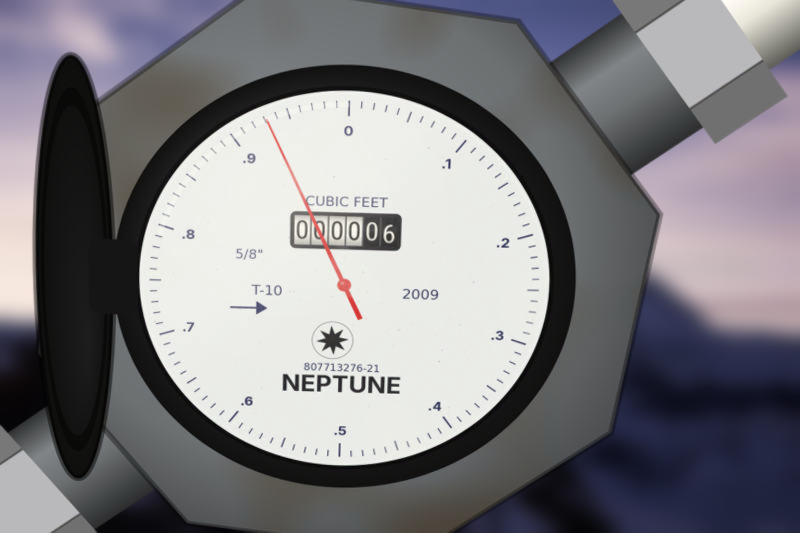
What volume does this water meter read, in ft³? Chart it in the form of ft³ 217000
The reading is ft³ 5.93
